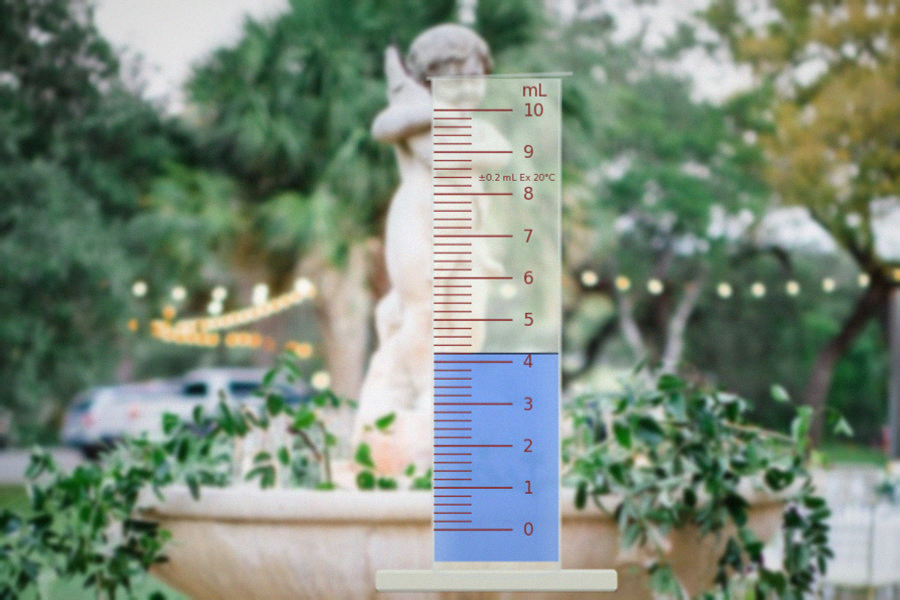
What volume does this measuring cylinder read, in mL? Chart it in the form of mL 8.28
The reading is mL 4.2
